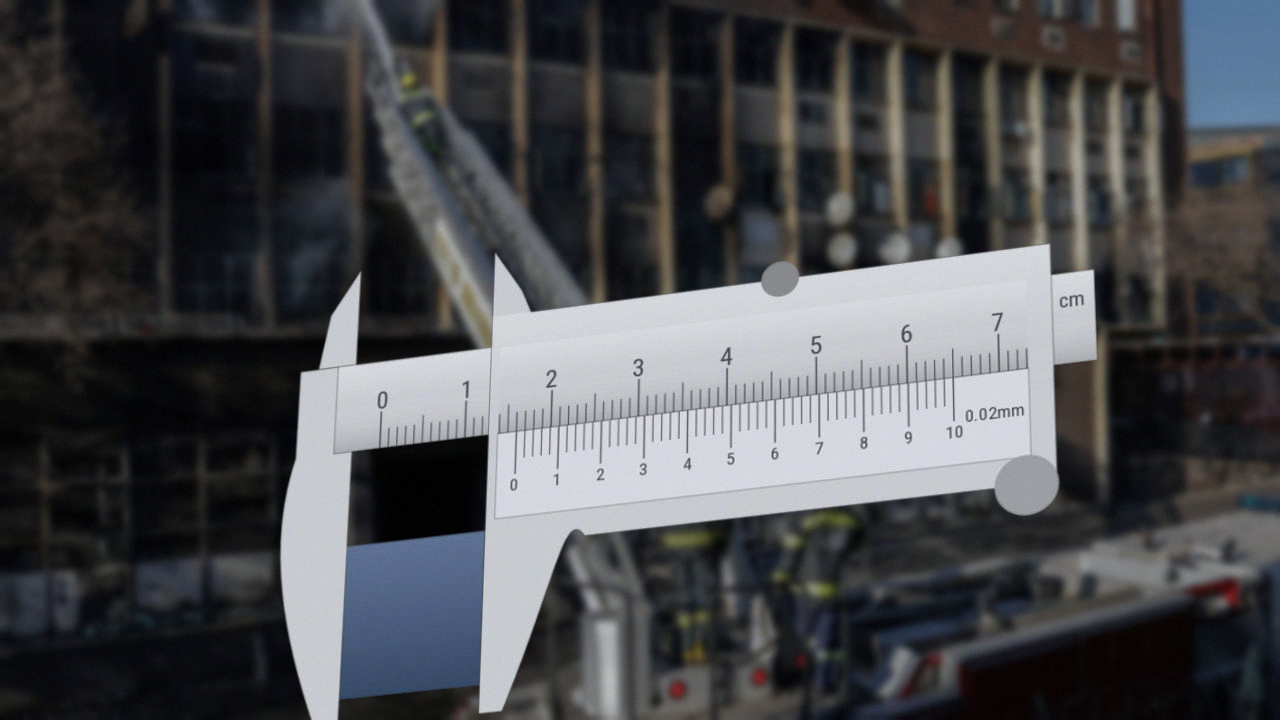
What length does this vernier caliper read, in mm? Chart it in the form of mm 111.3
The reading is mm 16.0
